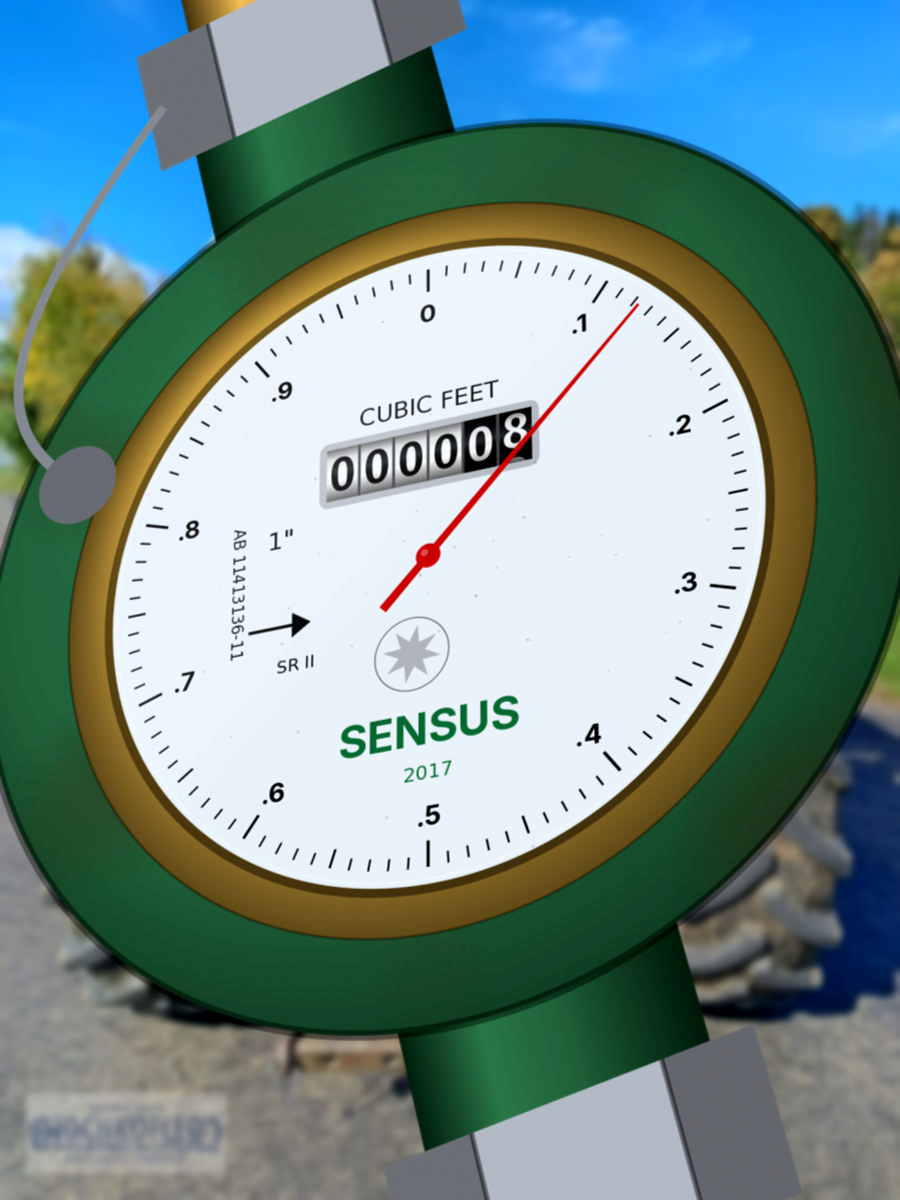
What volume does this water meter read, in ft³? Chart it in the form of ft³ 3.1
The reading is ft³ 8.12
